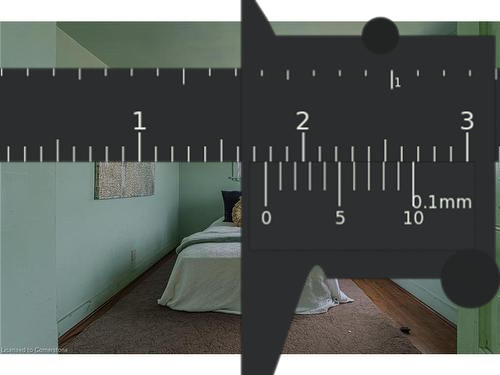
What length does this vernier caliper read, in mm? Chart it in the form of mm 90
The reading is mm 17.7
